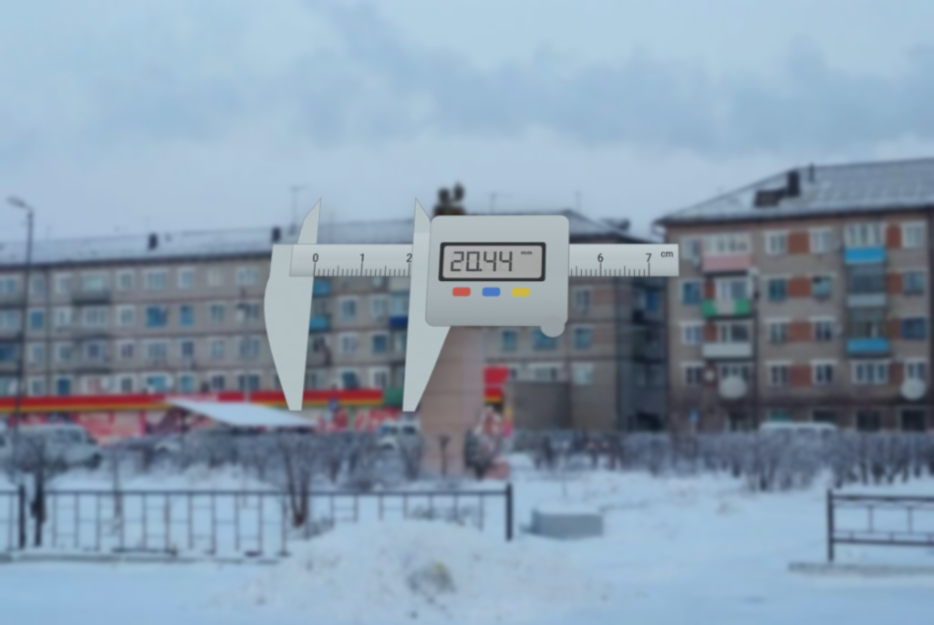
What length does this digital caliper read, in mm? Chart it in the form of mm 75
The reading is mm 20.44
